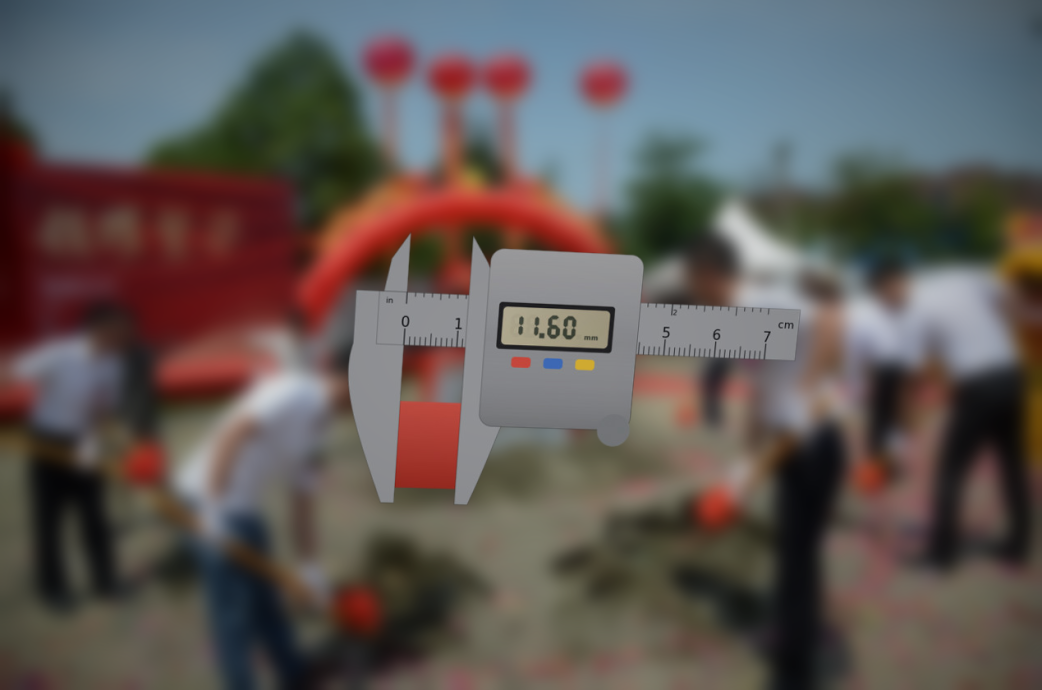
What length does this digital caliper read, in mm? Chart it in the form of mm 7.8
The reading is mm 11.60
